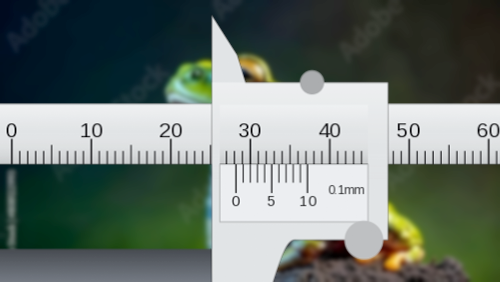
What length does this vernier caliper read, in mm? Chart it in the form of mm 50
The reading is mm 28.2
